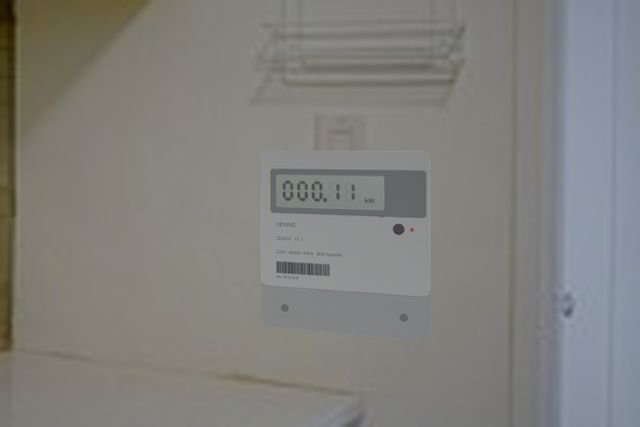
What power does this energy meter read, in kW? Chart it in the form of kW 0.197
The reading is kW 0.11
